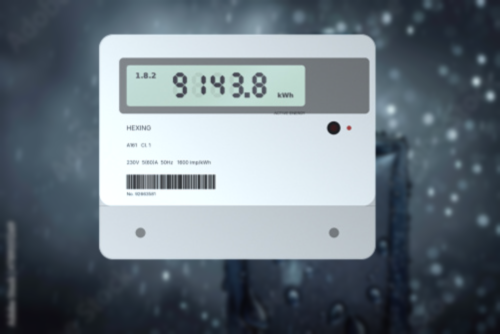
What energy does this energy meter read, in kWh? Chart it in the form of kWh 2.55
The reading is kWh 9143.8
